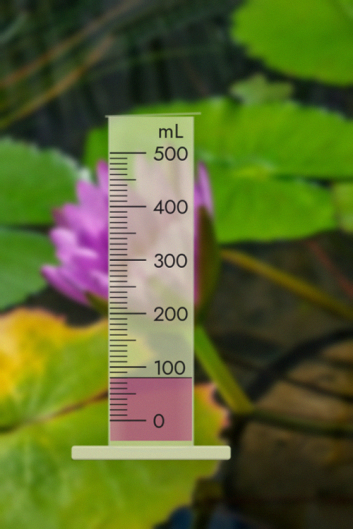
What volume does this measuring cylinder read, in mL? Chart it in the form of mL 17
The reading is mL 80
